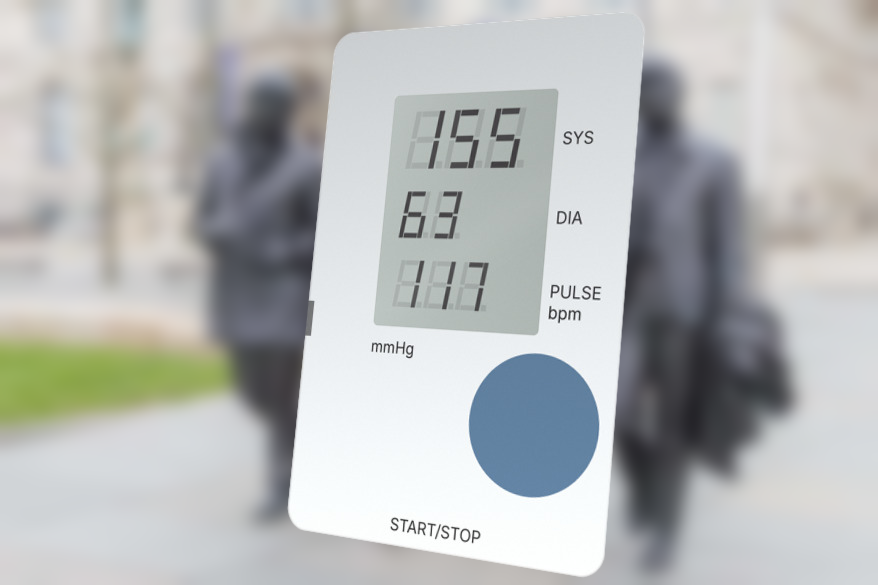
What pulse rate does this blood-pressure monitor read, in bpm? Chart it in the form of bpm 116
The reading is bpm 117
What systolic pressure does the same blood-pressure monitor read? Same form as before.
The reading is mmHg 155
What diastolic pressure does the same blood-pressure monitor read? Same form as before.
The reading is mmHg 63
